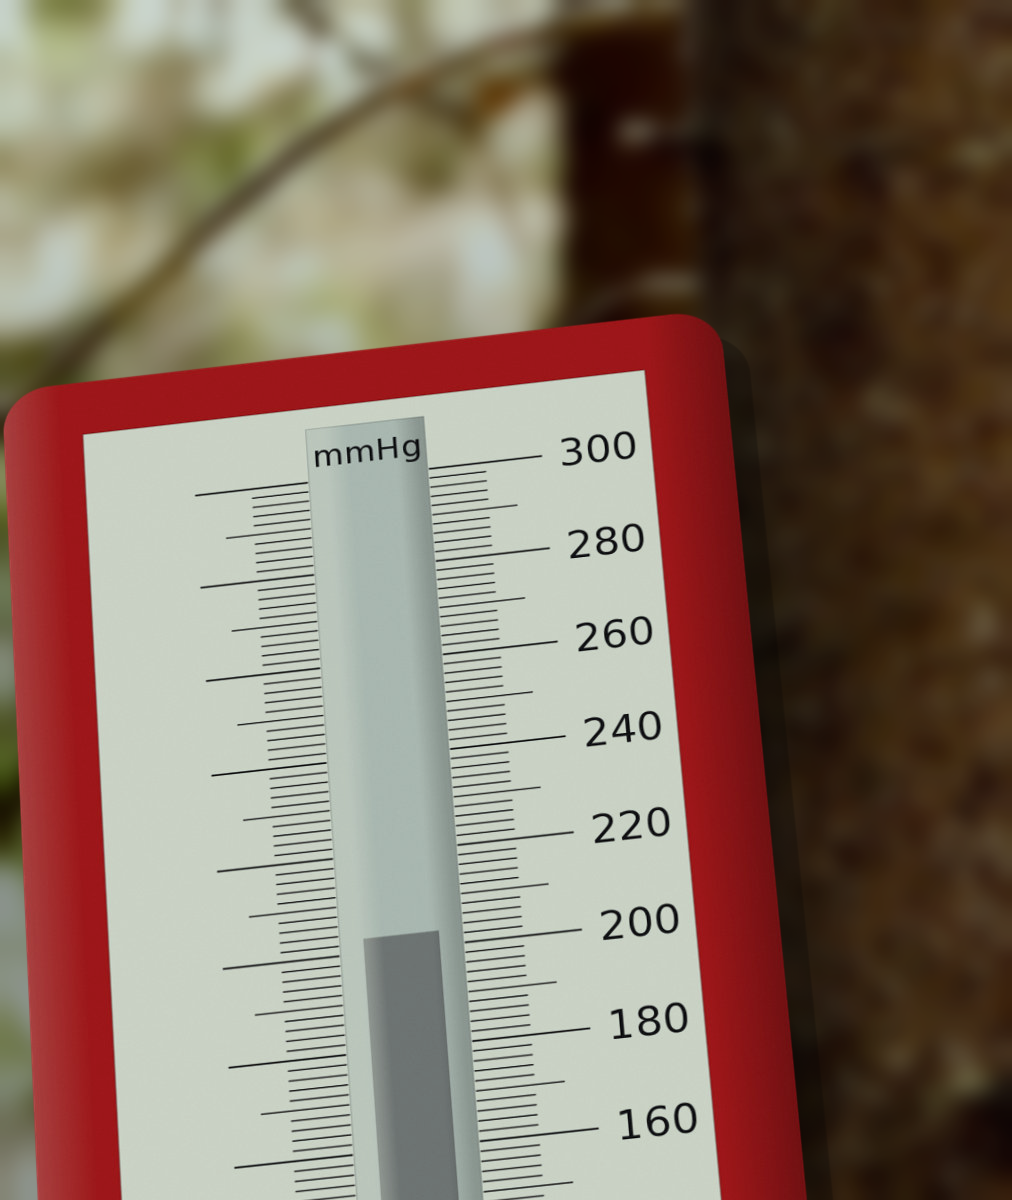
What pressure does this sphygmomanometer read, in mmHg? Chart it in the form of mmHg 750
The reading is mmHg 203
